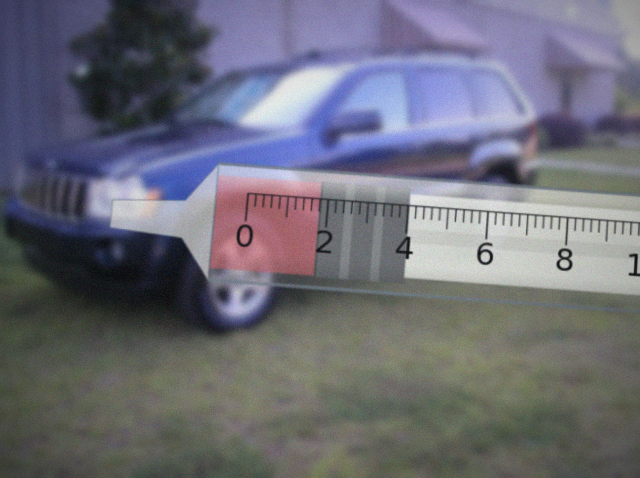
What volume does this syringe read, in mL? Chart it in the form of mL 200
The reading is mL 1.8
